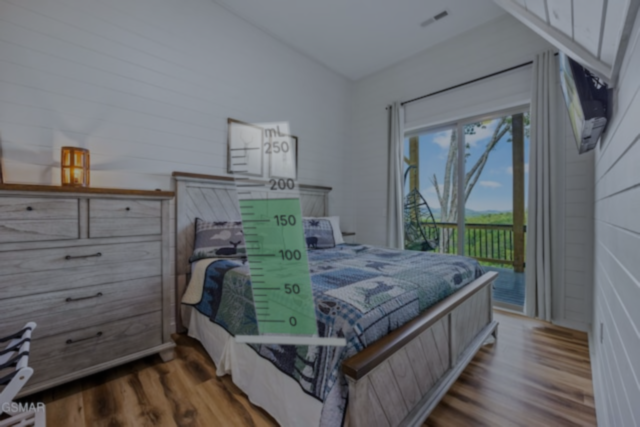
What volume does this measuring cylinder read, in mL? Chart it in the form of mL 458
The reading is mL 180
